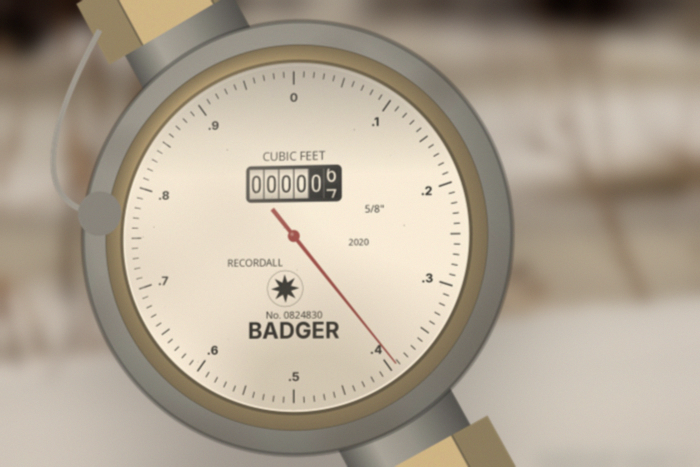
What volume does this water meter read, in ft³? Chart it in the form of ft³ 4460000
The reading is ft³ 6.39
